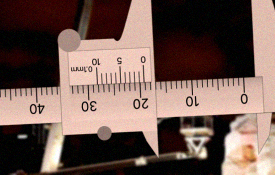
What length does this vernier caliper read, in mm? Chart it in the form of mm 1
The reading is mm 19.2
